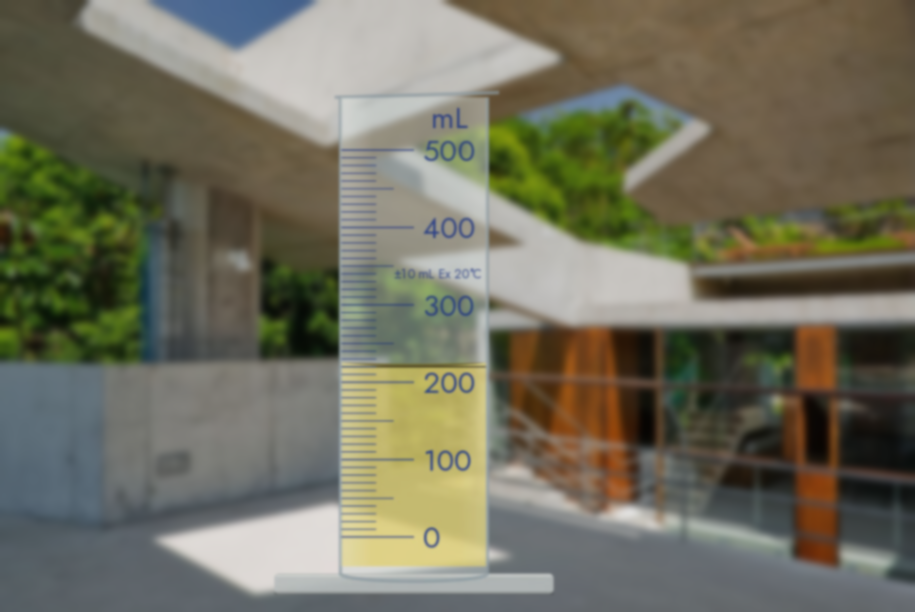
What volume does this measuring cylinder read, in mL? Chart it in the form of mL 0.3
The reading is mL 220
